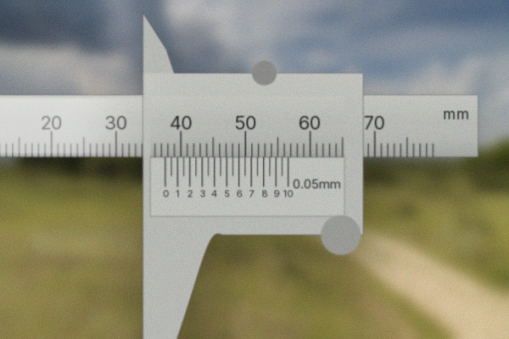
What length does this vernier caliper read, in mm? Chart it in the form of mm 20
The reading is mm 37.6
